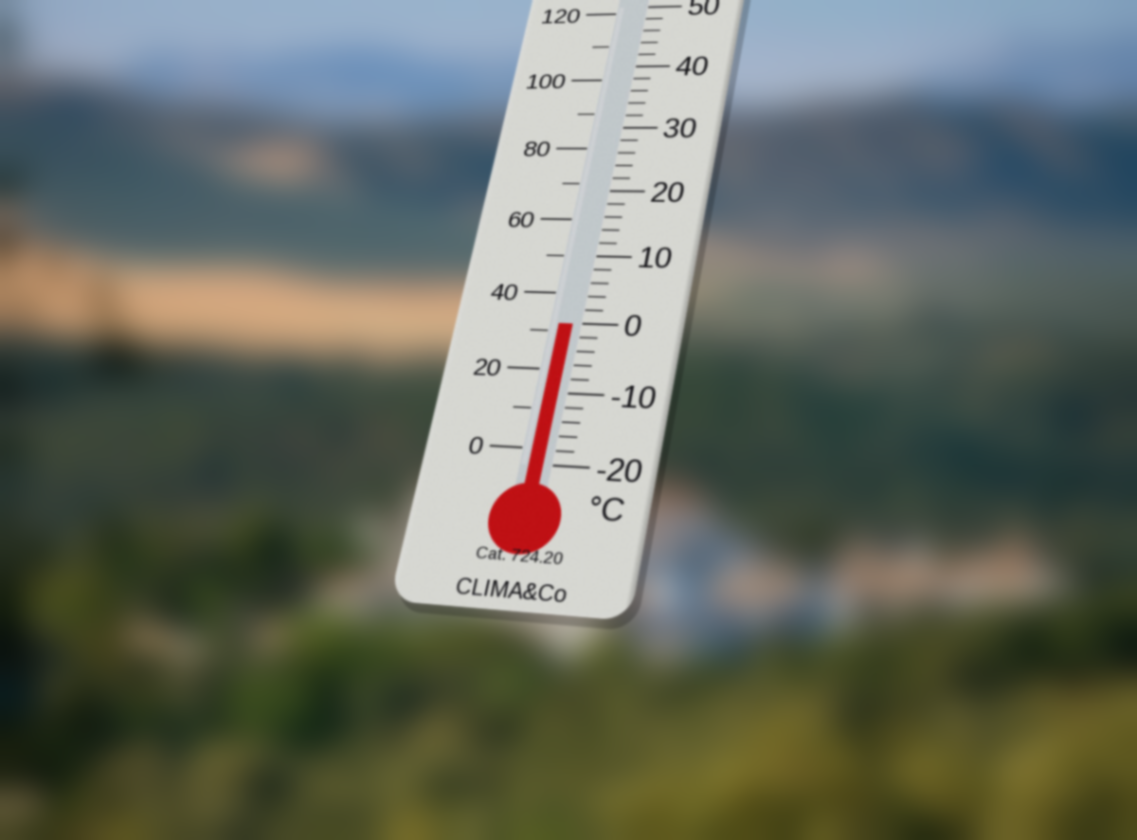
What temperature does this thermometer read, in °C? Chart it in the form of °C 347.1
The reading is °C 0
